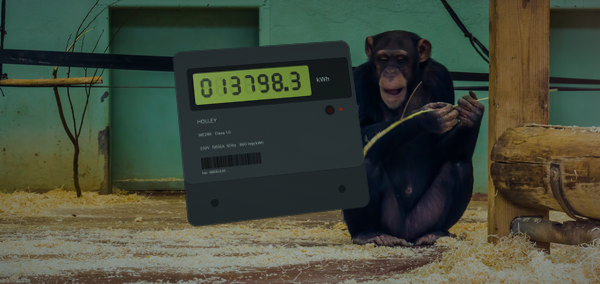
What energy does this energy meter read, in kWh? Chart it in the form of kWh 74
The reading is kWh 13798.3
